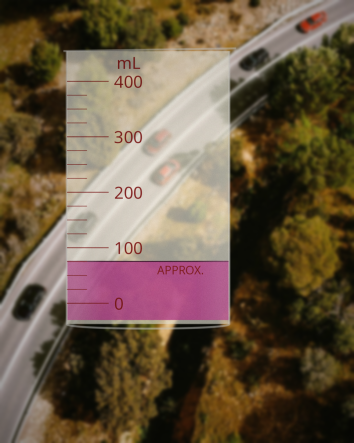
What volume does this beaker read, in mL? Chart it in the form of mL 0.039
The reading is mL 75
